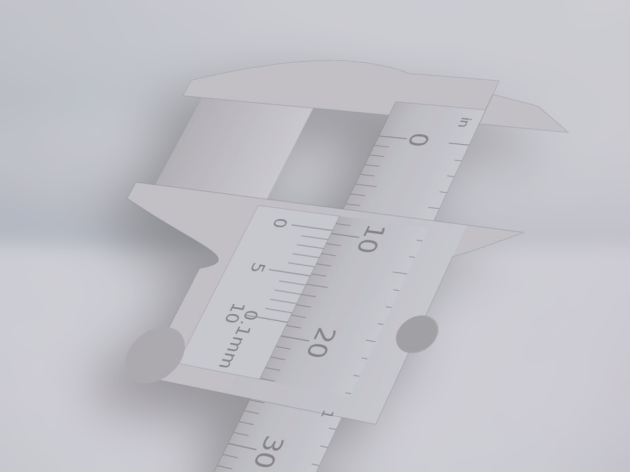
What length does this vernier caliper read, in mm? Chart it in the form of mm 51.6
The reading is mm 9.7
